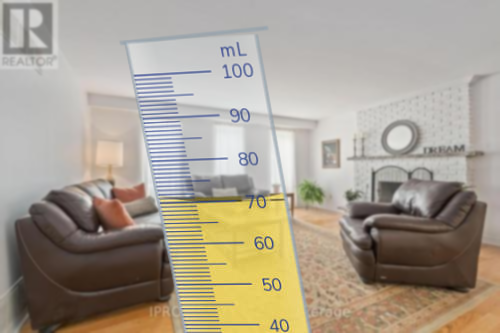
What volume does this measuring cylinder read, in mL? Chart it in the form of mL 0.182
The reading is mL 70
